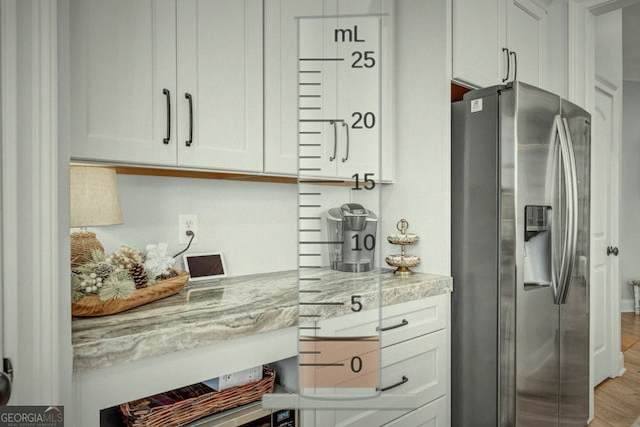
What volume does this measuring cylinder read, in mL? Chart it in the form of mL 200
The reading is mL 2
